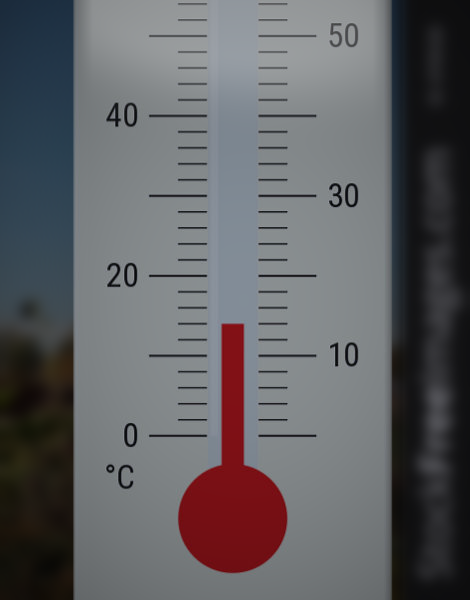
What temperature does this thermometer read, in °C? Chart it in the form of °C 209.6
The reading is °C 14
